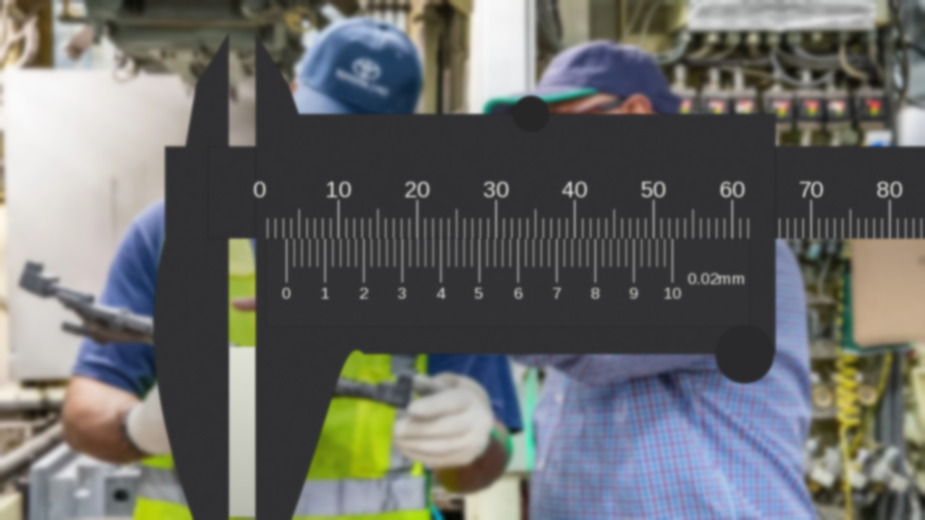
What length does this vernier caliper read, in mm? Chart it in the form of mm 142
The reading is mm 3.4
